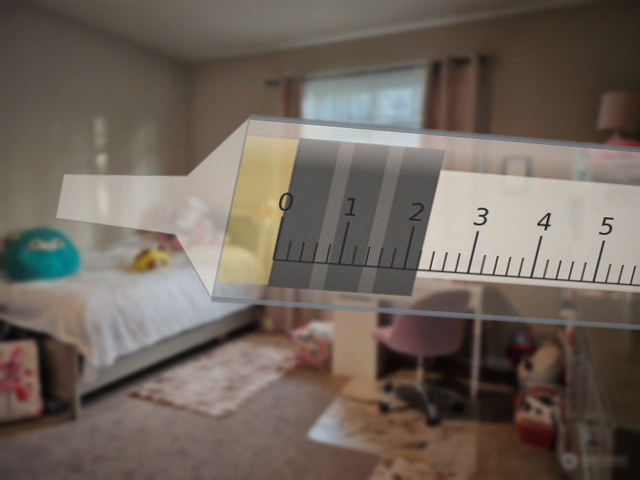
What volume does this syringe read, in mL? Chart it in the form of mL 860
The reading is mL 0
